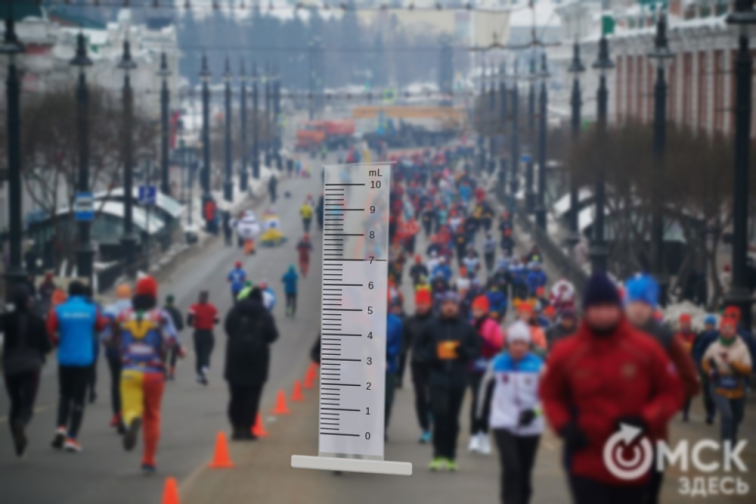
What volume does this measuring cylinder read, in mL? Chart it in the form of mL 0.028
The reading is mL 7
